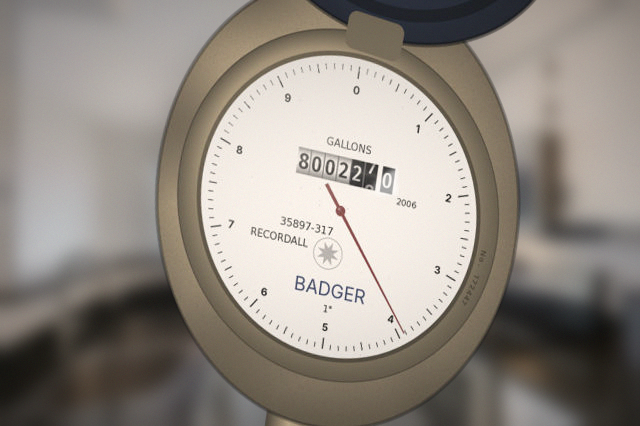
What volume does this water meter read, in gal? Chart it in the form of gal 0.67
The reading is gal 8002273.9
